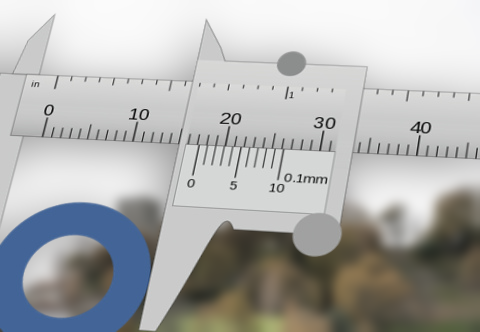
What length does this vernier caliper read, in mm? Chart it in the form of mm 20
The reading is mm 17.2
